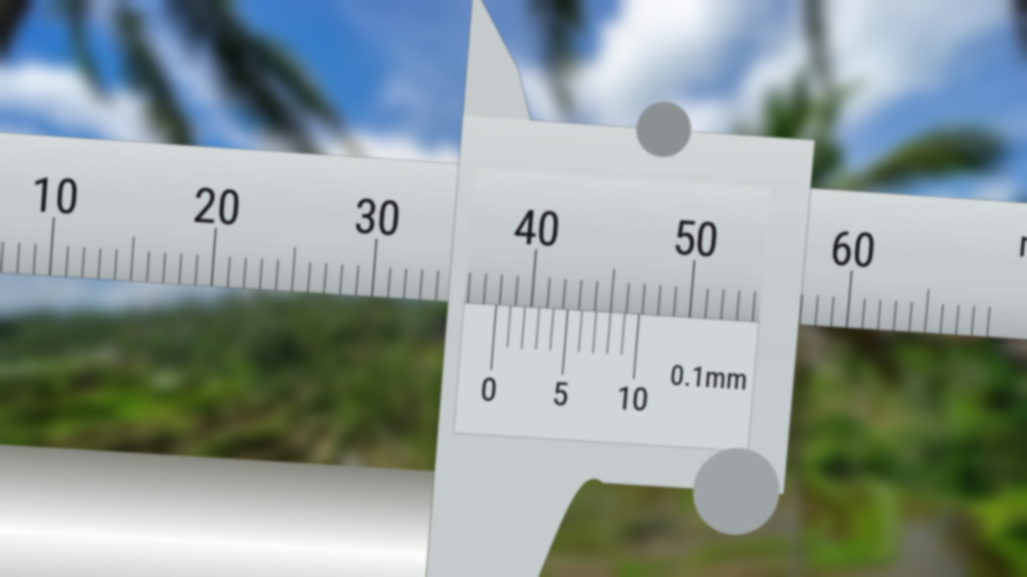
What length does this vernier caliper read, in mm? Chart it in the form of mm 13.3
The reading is mm 37.8
